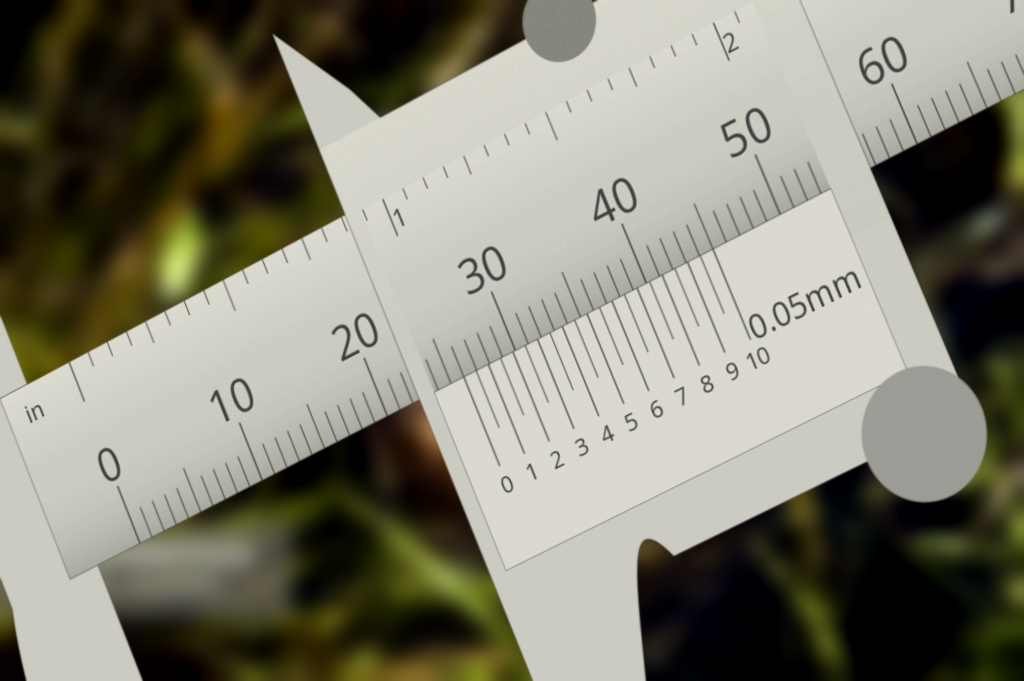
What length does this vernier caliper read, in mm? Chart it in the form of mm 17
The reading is mm 26.0
